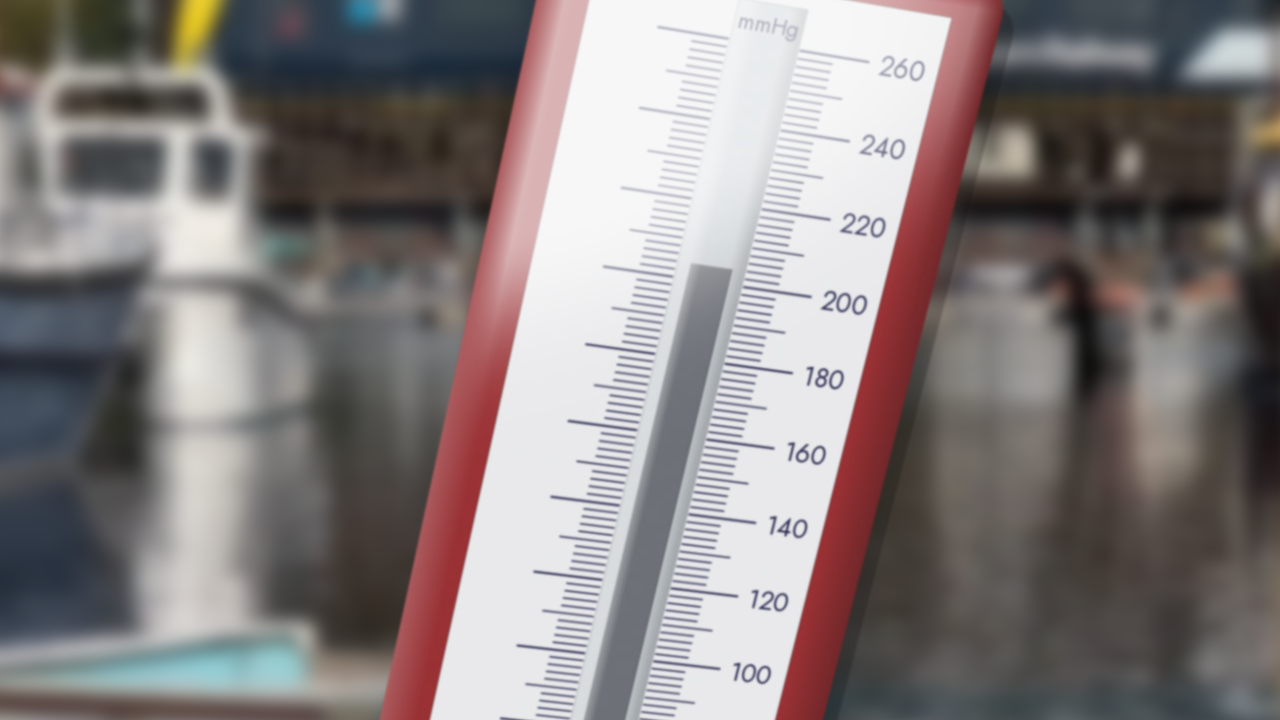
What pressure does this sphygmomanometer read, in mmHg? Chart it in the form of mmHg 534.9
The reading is mmHg 204
